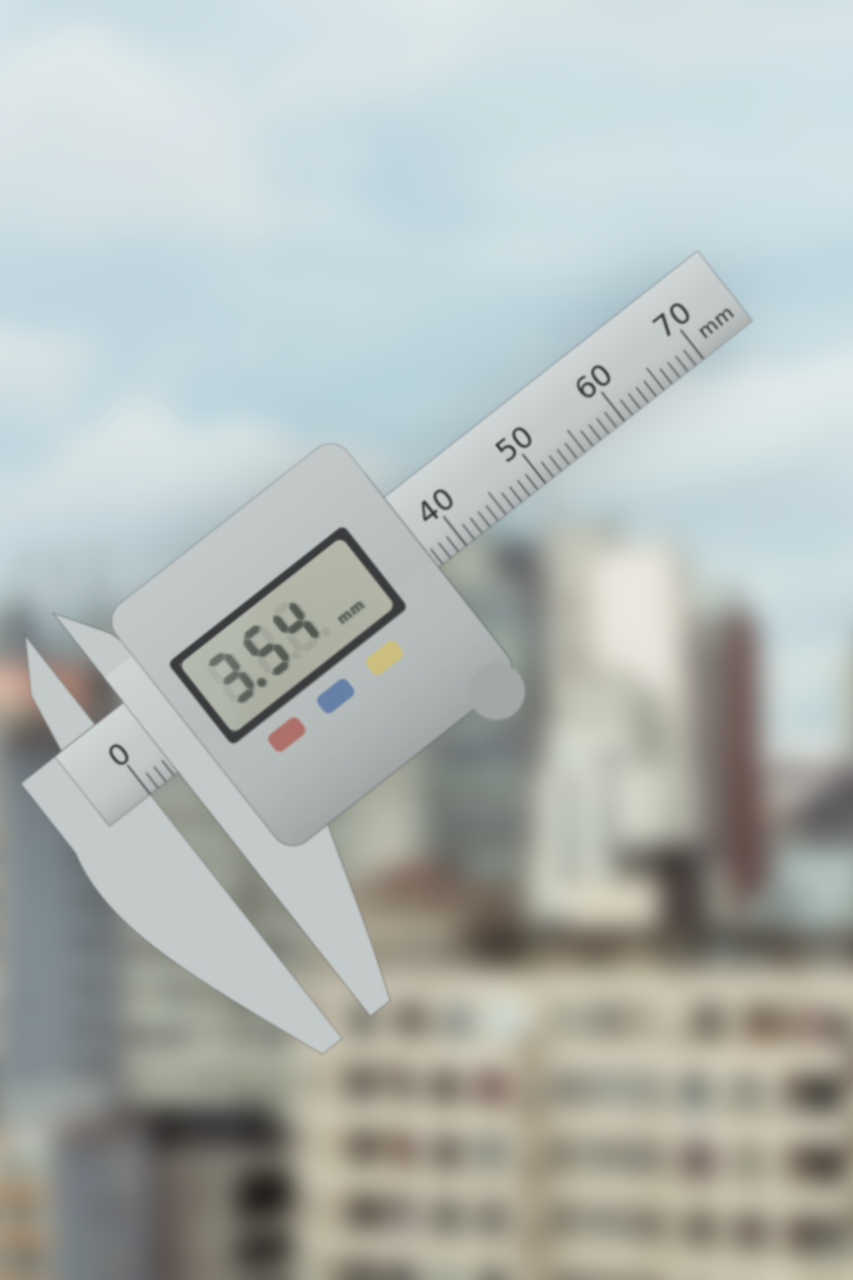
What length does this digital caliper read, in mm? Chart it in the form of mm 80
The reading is mm 3.54
